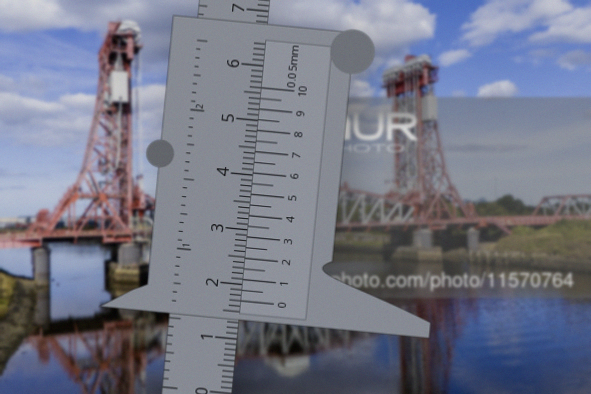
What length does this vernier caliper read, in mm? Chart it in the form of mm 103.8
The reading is mm 17.0
